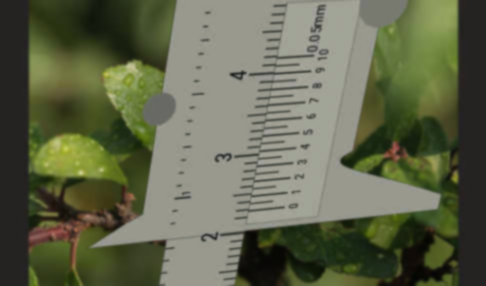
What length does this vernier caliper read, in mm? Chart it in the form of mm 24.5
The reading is mm 22.8
